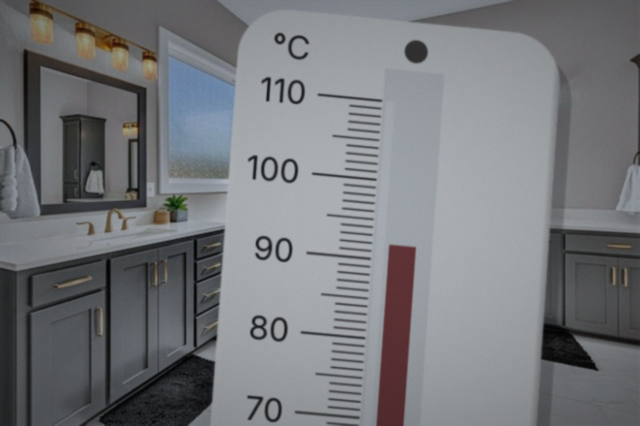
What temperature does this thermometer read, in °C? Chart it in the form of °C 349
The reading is °C 92
